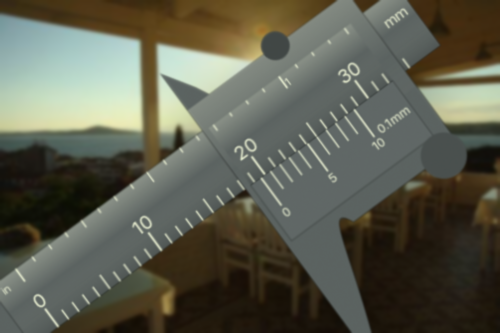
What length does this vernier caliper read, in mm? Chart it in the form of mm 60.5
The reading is mm 19.6
